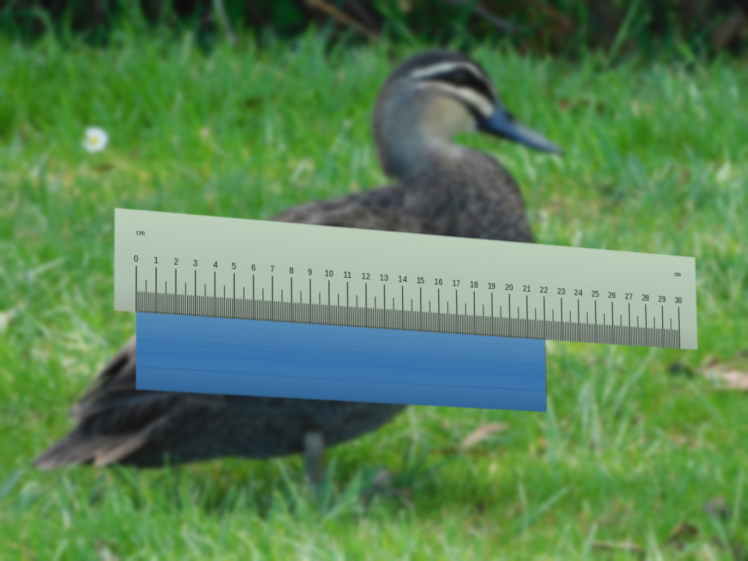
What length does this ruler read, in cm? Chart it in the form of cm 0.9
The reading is cm 22
